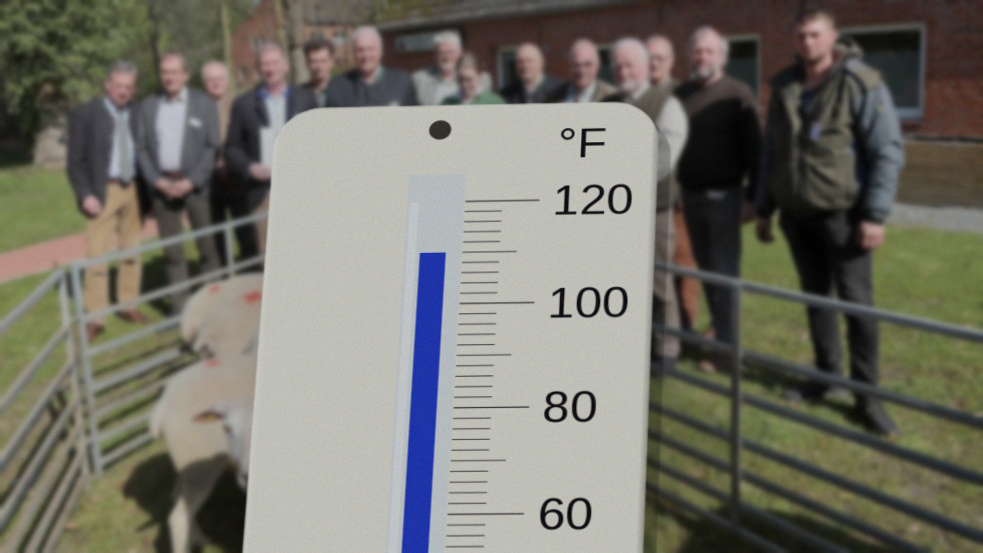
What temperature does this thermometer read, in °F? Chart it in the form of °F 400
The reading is °F 110
